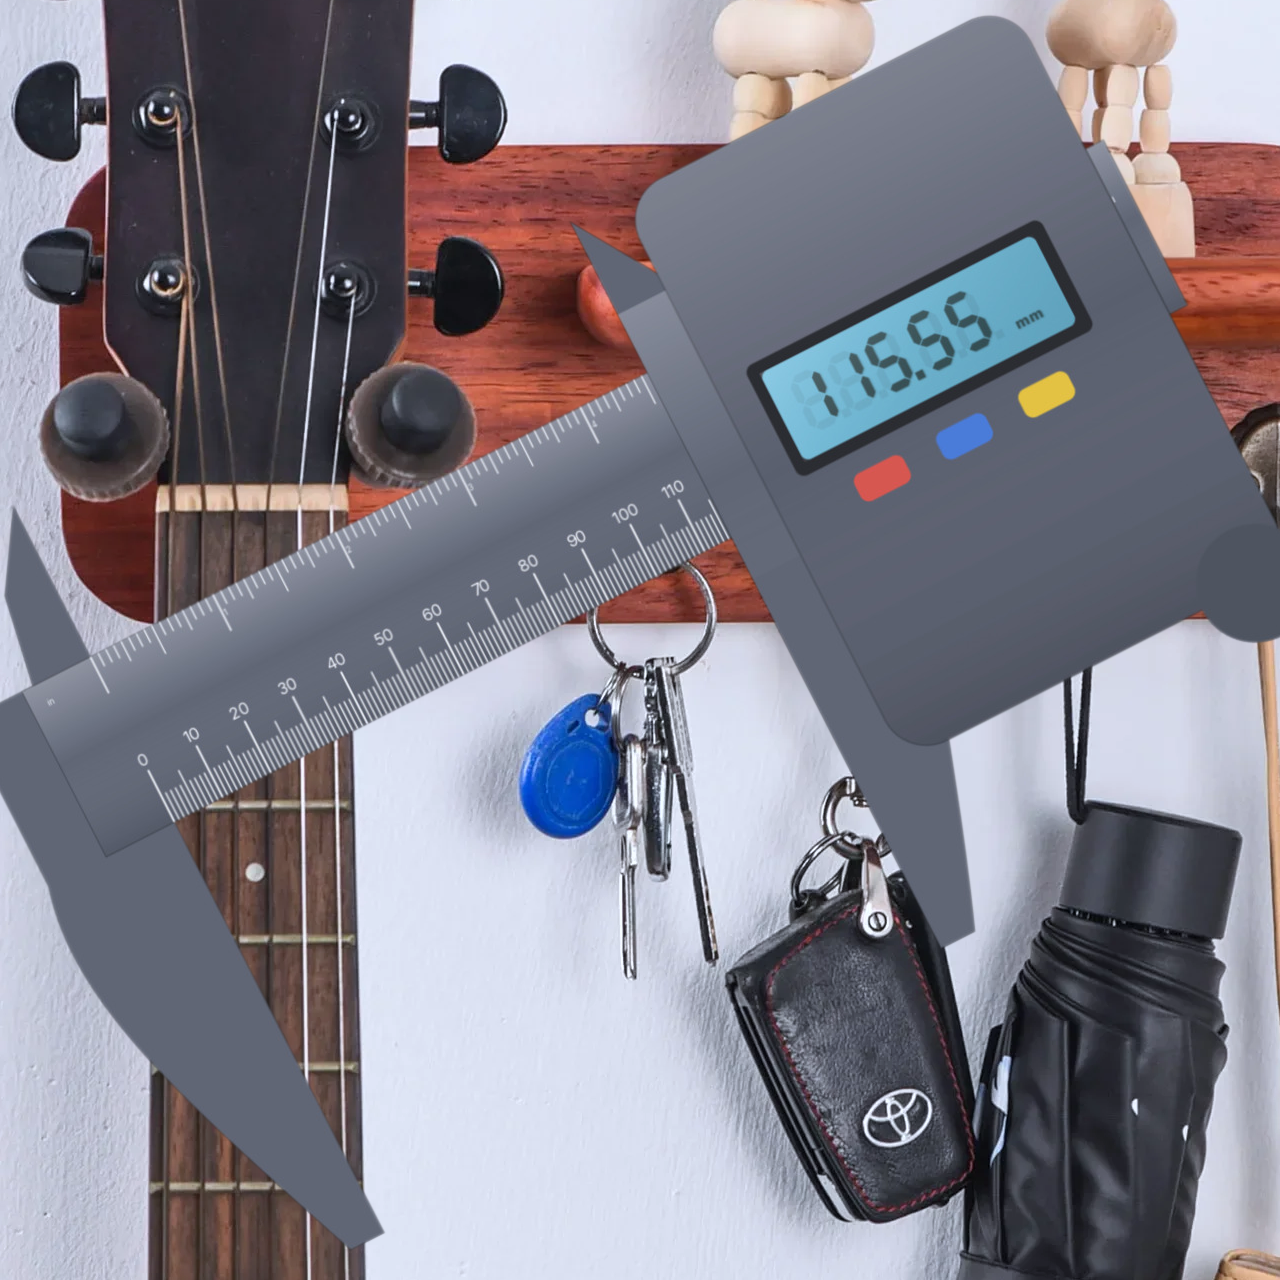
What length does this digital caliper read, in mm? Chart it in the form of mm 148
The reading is mm 115.55
